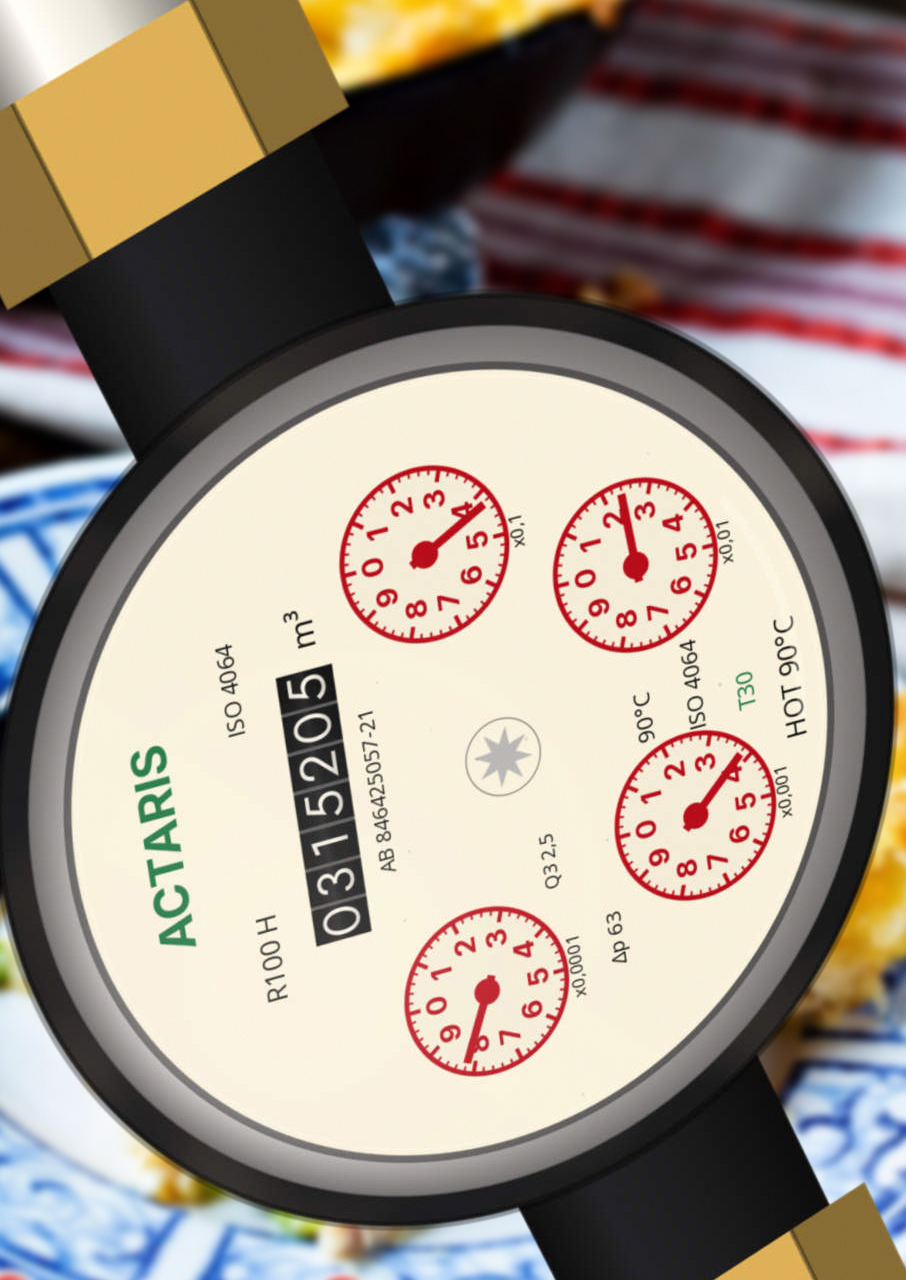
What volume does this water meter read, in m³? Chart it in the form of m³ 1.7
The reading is m³ 315205.4238
